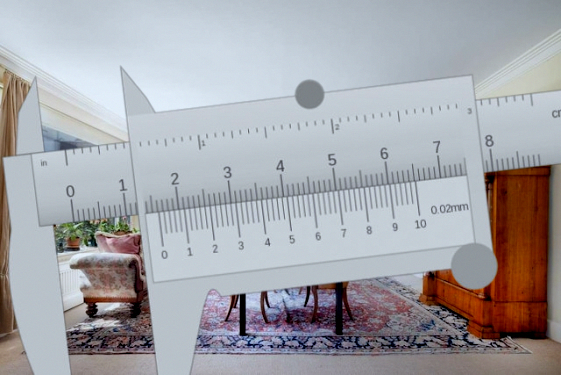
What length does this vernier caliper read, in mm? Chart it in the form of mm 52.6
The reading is mm 16.2
